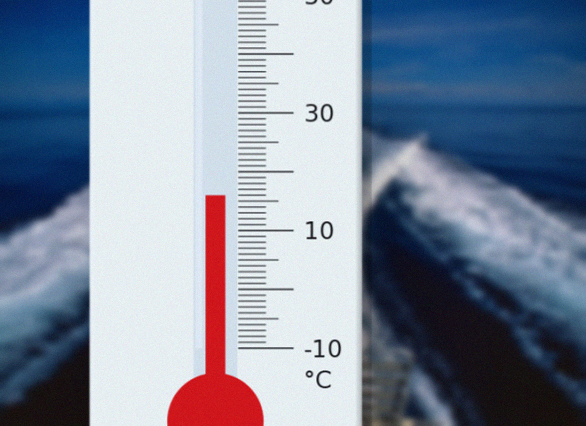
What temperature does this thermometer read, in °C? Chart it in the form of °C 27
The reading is °C 16
